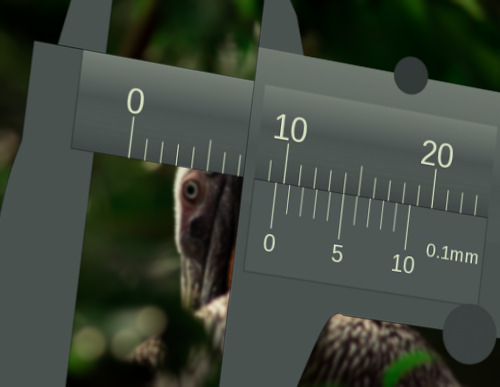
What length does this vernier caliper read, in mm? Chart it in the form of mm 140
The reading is mm 9.5
